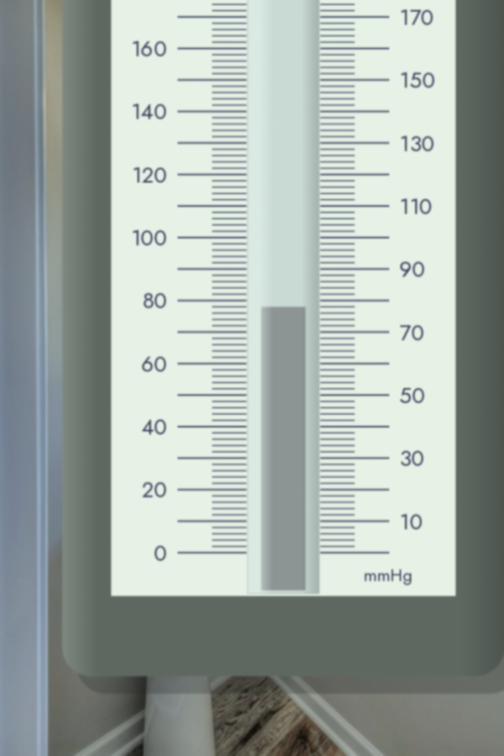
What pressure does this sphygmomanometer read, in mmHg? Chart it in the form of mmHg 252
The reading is mmHg 78
